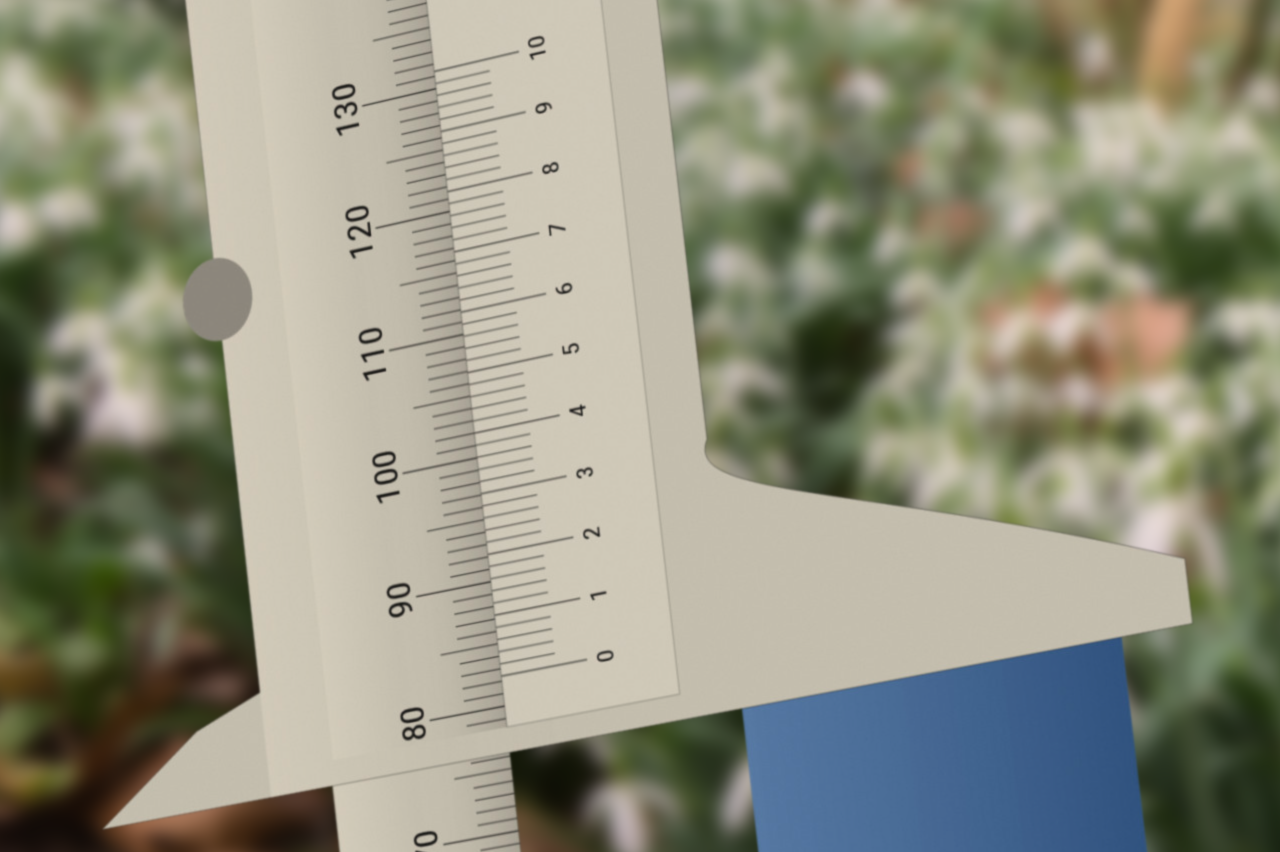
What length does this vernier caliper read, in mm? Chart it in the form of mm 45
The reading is mm 82.4
